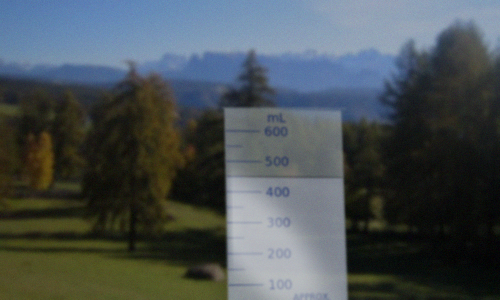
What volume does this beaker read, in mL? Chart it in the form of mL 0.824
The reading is mL 450
